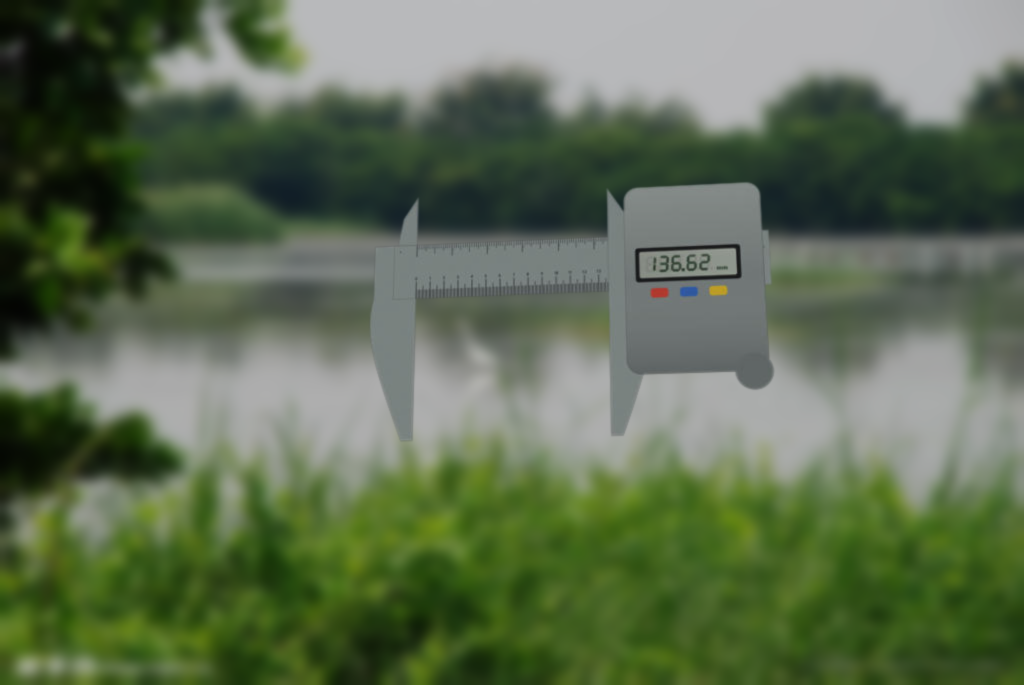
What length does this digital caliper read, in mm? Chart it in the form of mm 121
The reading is mm 136.62
